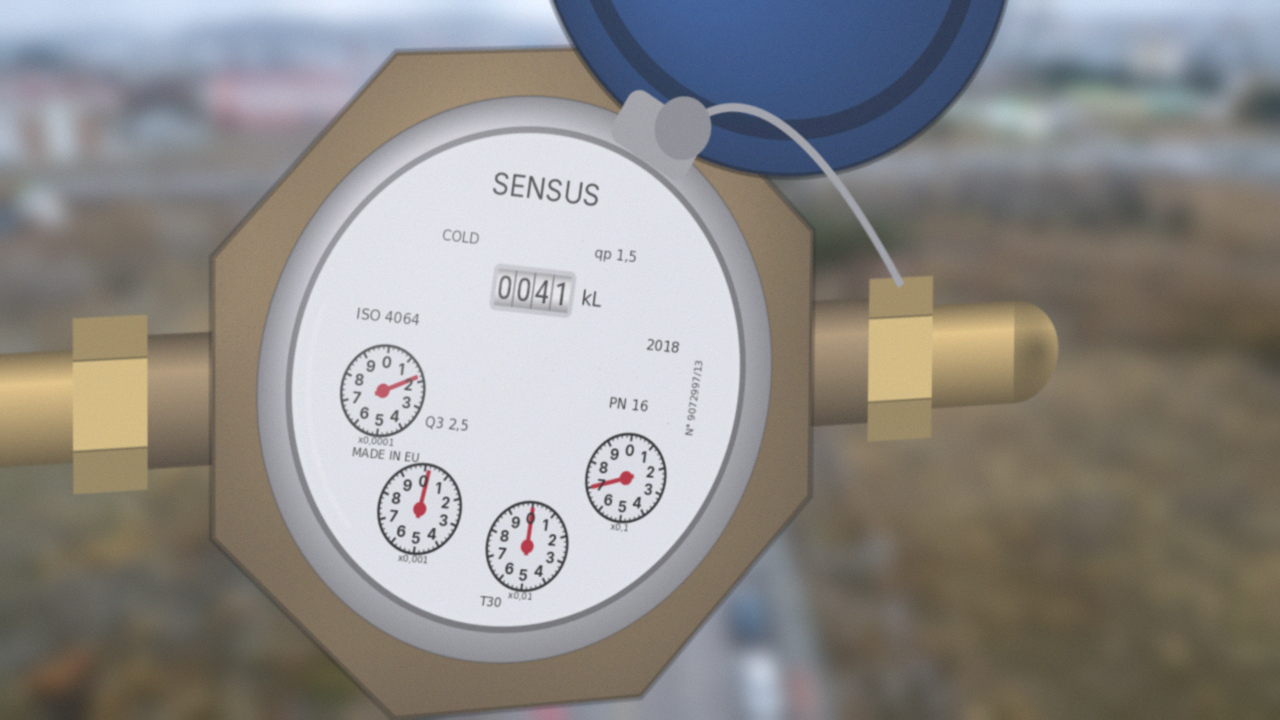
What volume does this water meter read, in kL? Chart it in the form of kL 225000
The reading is kL 41.7001
